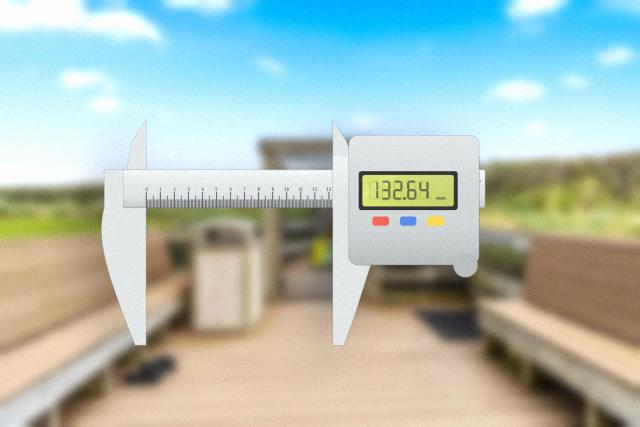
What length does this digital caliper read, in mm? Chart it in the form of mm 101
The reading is mm 132.64
